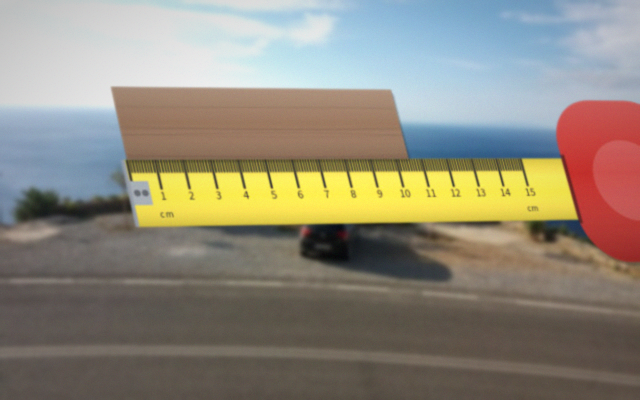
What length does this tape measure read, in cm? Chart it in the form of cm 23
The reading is cm 10.5
